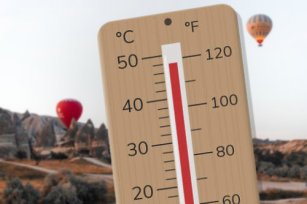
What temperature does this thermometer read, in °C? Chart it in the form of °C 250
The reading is °C 48
